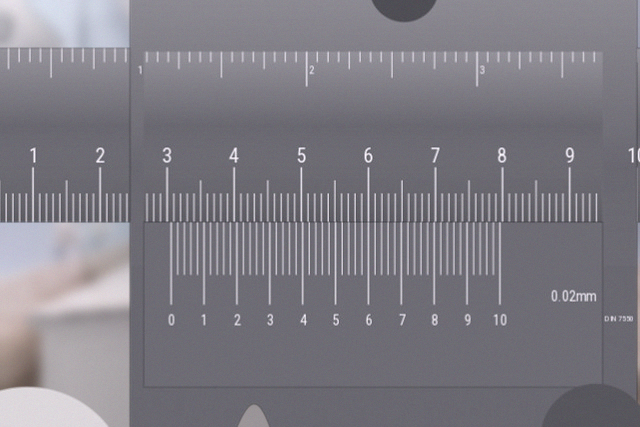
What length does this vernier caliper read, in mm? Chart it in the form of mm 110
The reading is mm 30.6
